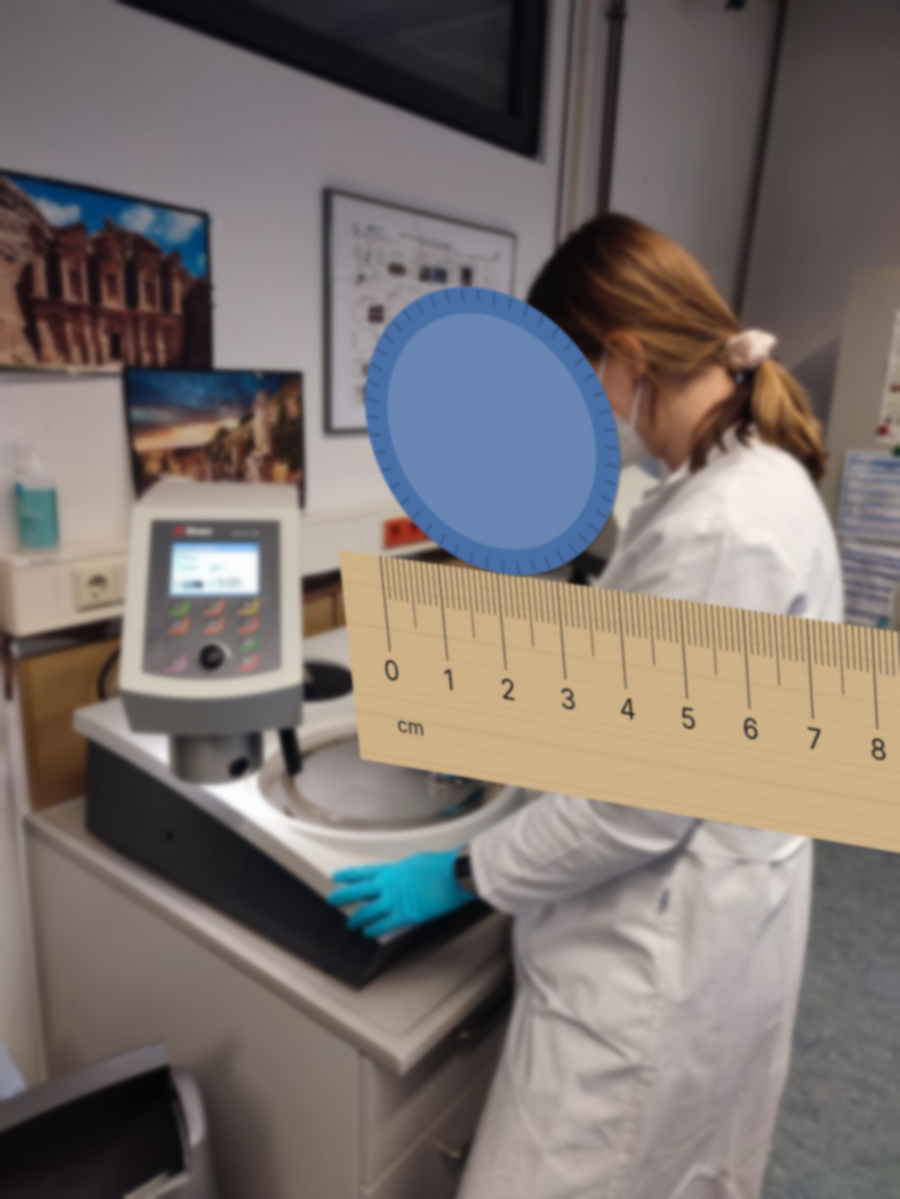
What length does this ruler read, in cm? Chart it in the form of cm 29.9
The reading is cm 4.2
